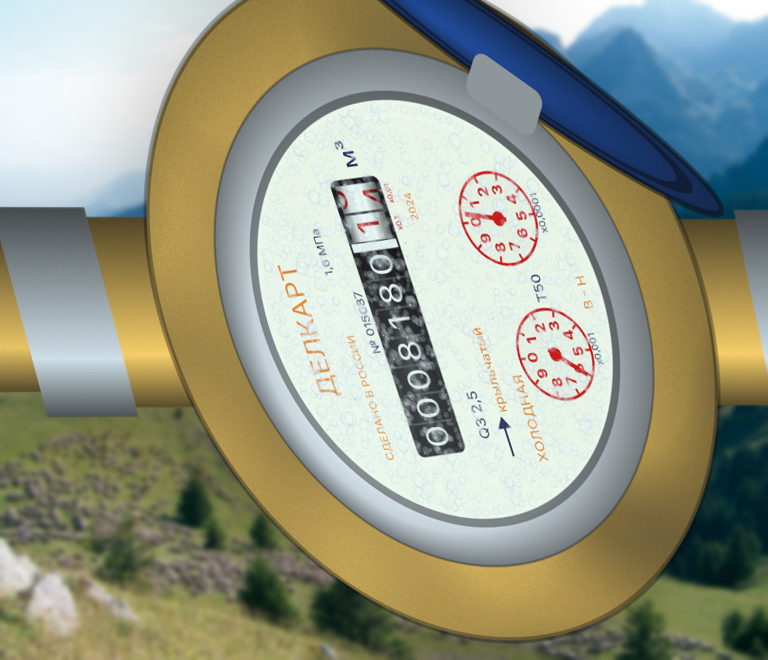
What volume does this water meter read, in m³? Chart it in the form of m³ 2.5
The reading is m³ 8180.1360
